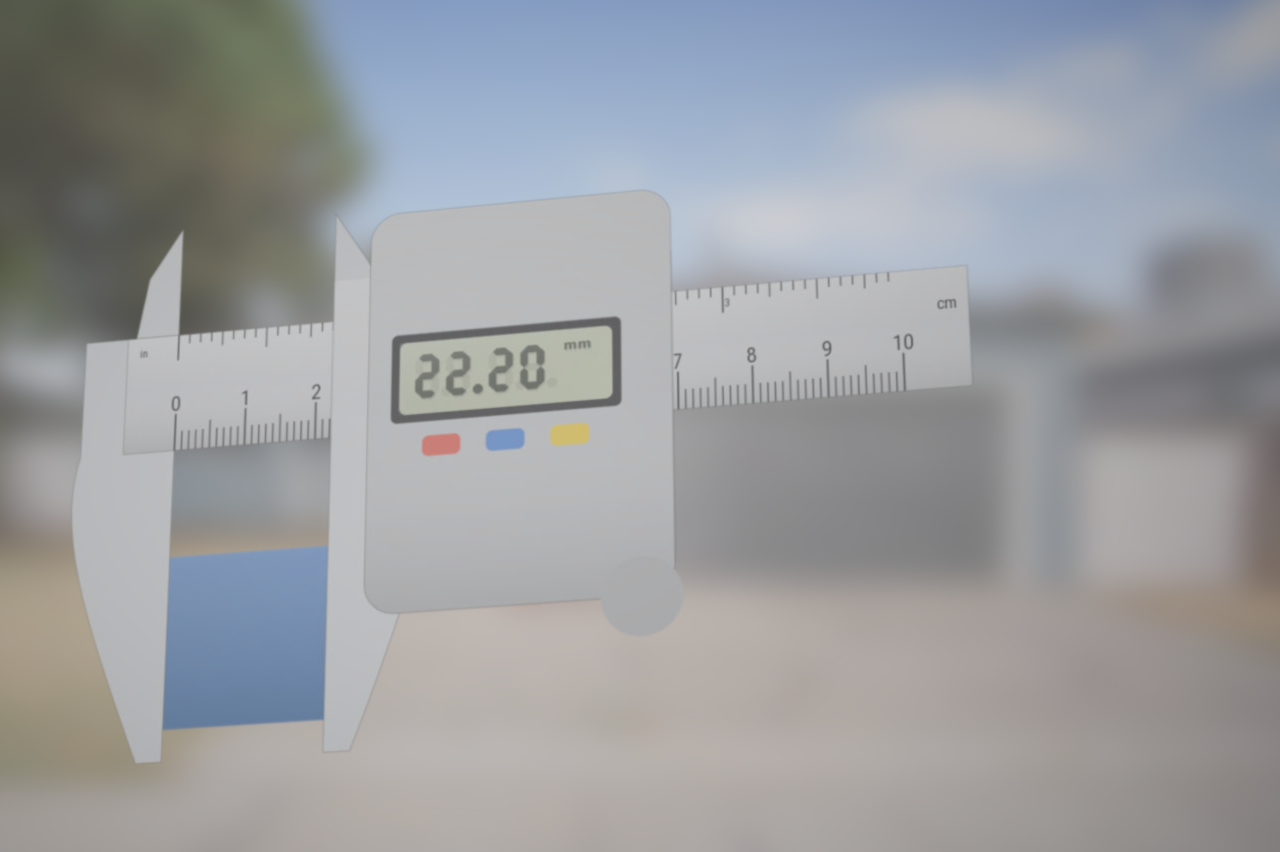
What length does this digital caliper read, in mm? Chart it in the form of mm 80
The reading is mm 22.20
